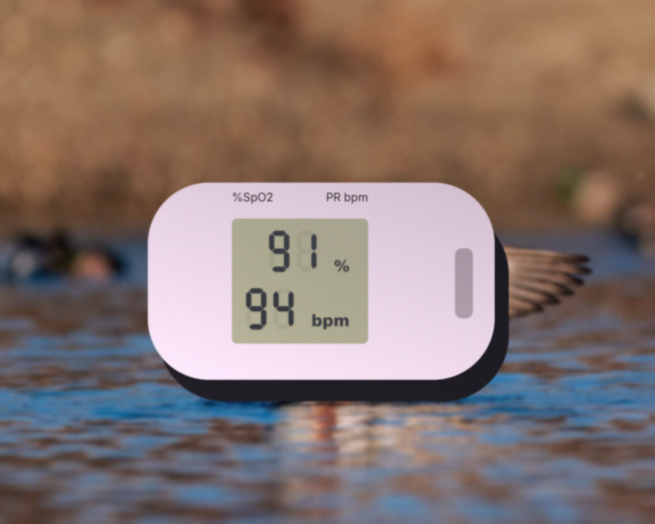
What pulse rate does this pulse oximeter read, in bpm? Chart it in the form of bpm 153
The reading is bpm 94
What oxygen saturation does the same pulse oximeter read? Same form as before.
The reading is % 91
